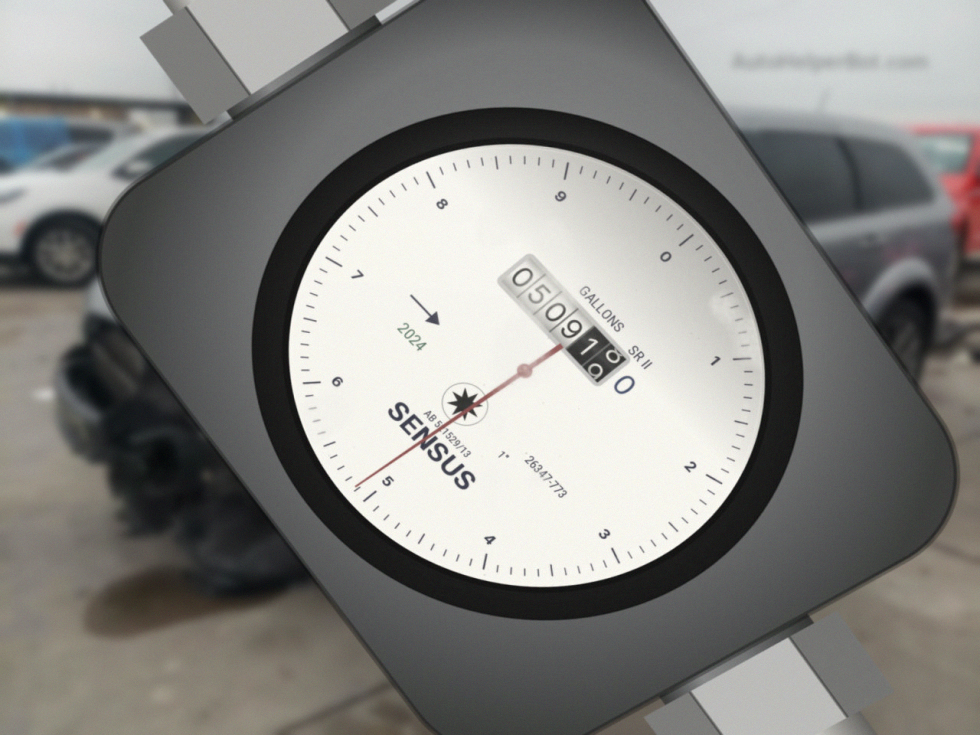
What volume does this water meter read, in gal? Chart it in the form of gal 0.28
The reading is gal 509185.1
